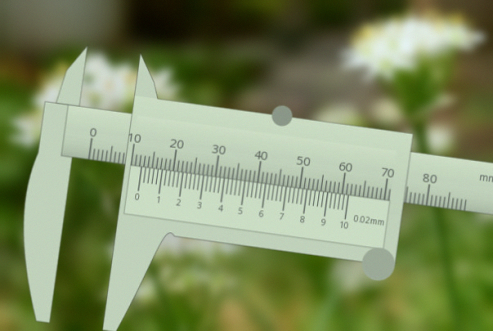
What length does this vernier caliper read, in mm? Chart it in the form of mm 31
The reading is mm 12.5
